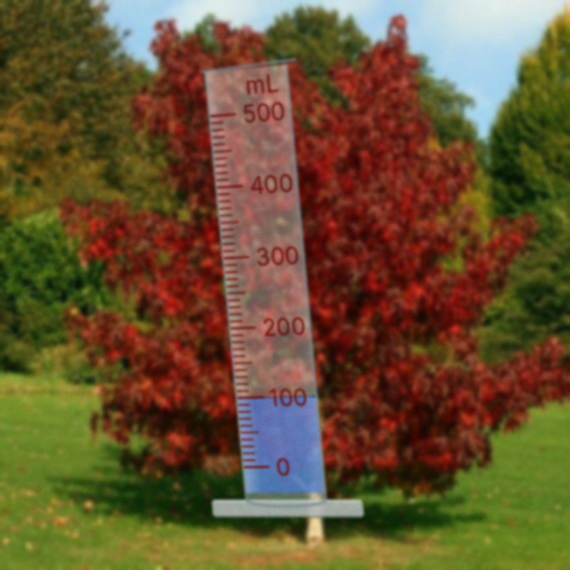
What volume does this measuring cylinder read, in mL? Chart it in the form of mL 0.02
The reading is mL 100
